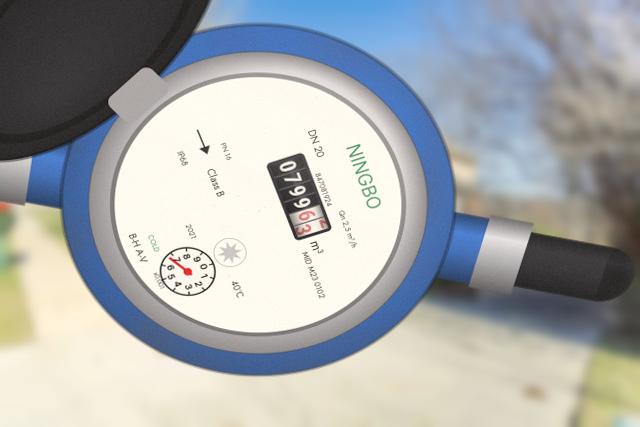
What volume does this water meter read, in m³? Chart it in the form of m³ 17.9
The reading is m³ 799.626
